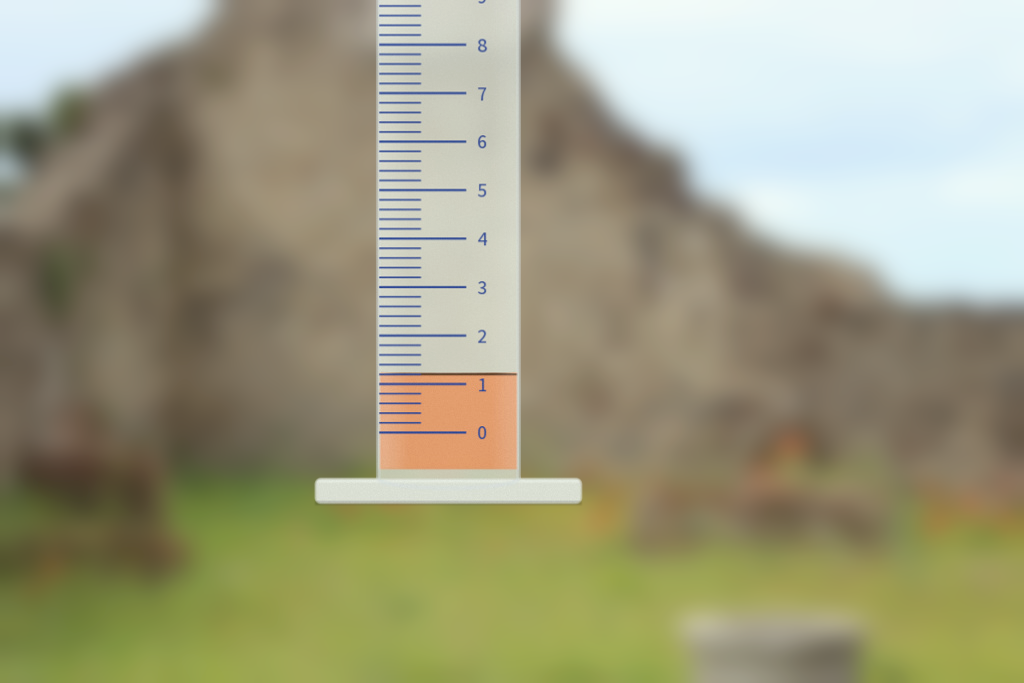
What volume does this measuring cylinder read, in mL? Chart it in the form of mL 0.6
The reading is mL 1.2
